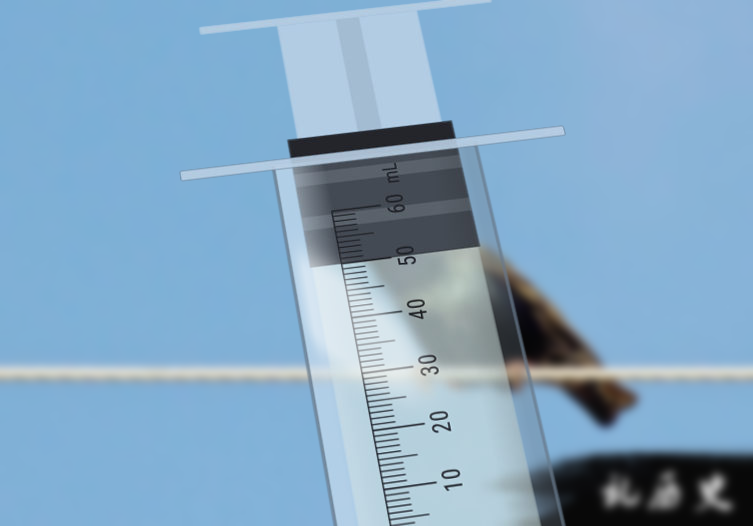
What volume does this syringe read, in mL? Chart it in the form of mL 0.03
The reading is mL 50
